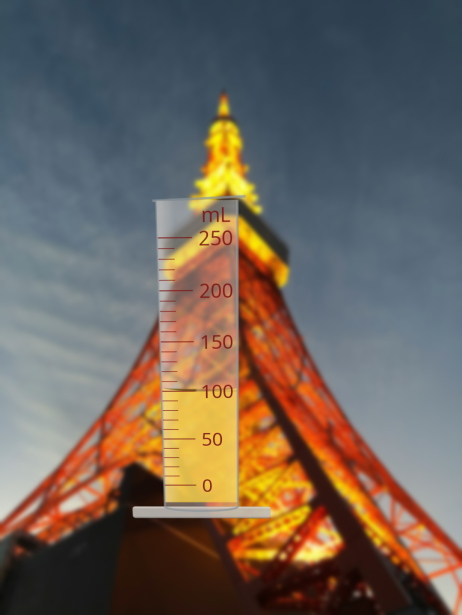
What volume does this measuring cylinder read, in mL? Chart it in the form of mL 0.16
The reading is mL 100
